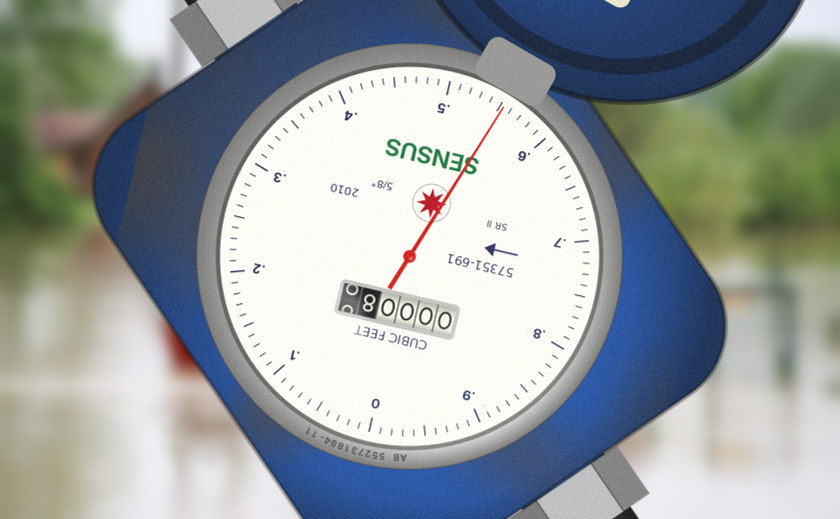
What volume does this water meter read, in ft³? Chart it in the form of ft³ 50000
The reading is ft³ 88.55
